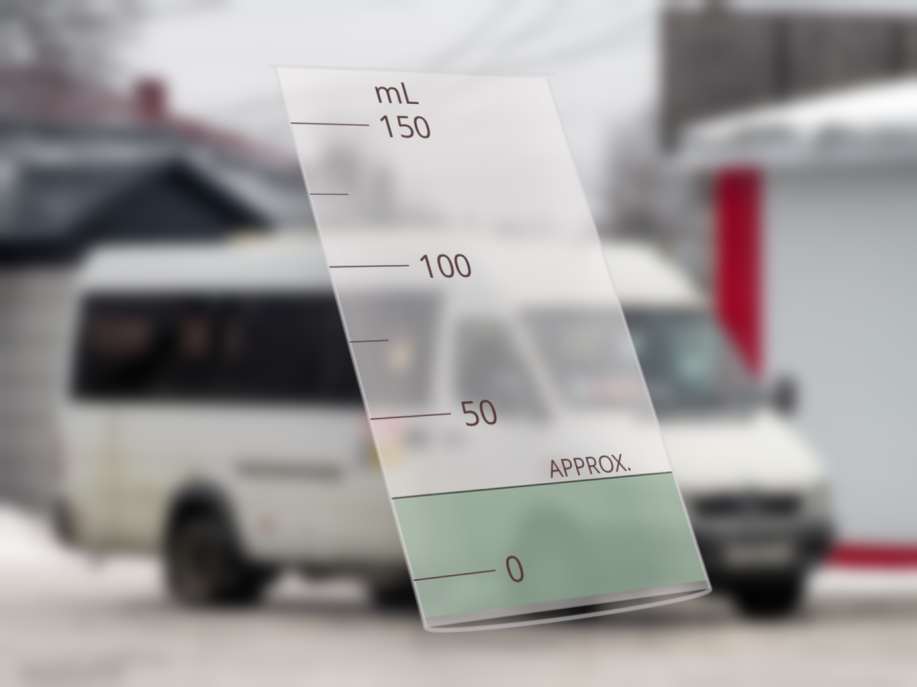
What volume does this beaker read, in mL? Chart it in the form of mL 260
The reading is mL 25
